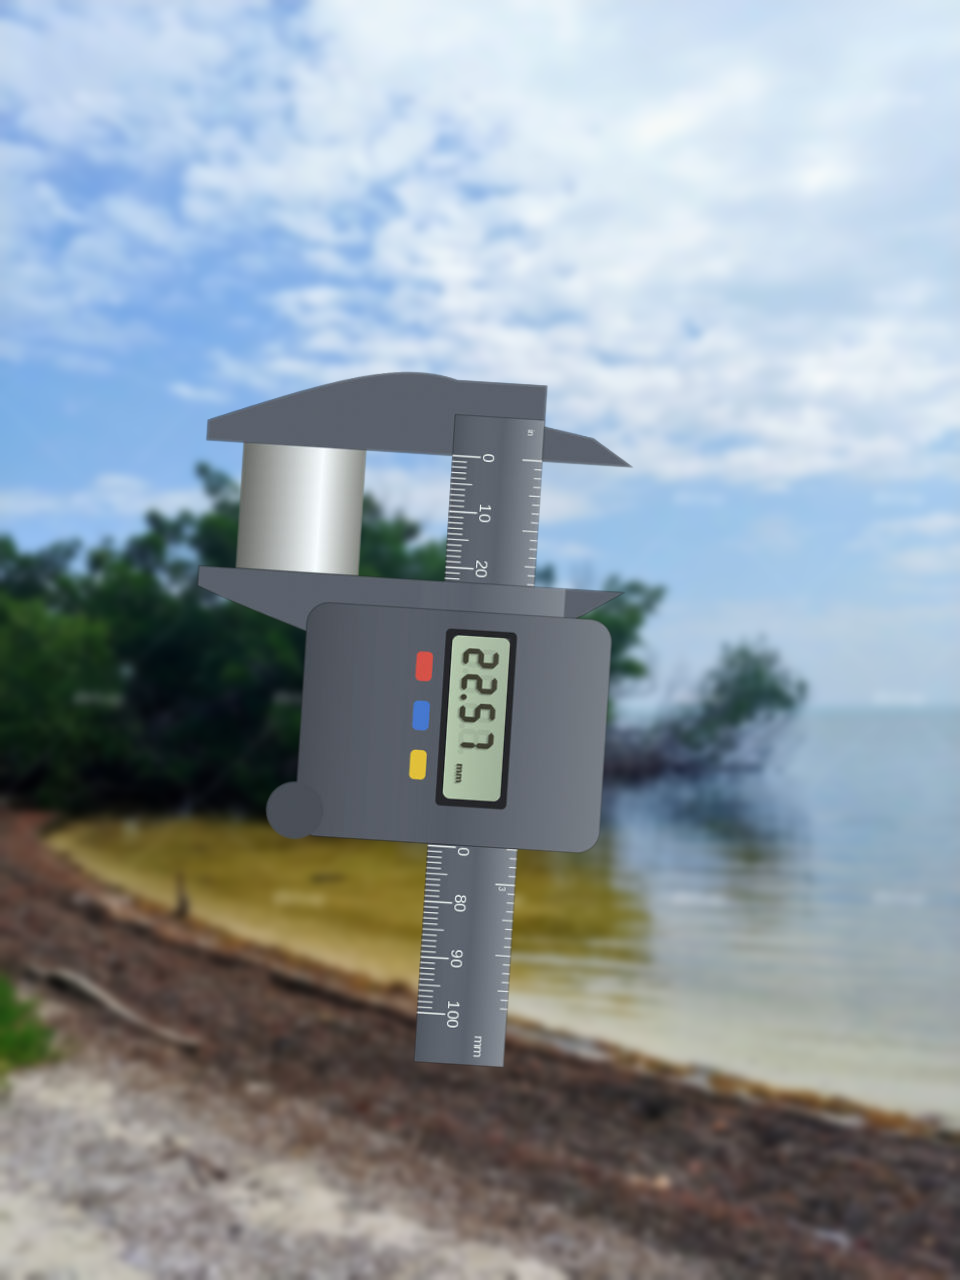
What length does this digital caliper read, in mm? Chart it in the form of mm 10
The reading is mm 22.57
